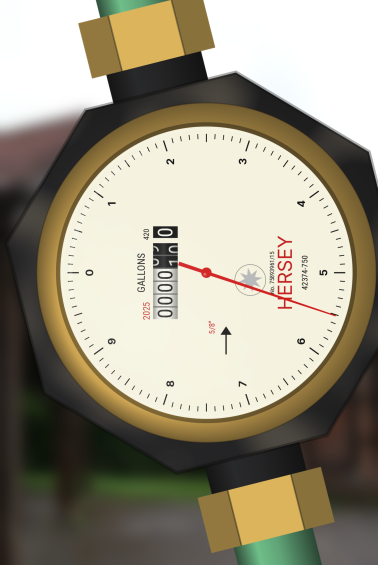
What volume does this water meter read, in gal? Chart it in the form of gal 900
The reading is gal 95.5
